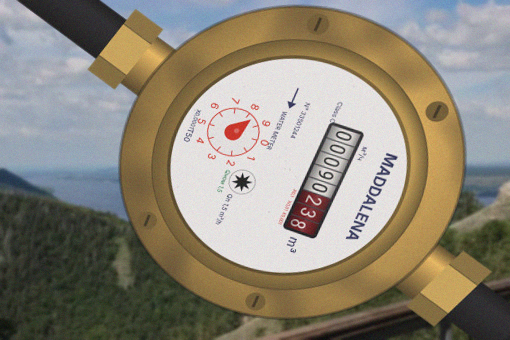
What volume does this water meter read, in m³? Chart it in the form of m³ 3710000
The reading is m³ 90.2378
